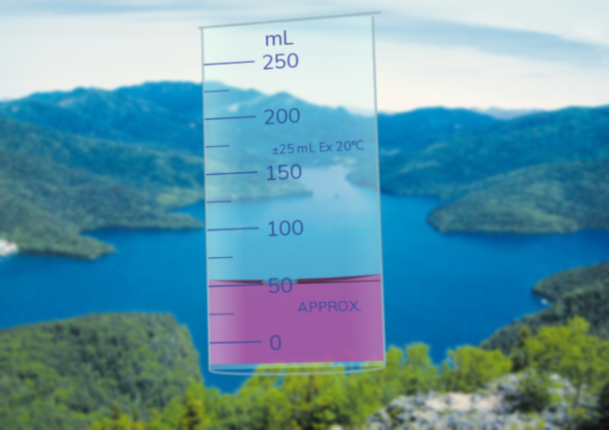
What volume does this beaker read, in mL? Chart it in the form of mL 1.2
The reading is mL 50
